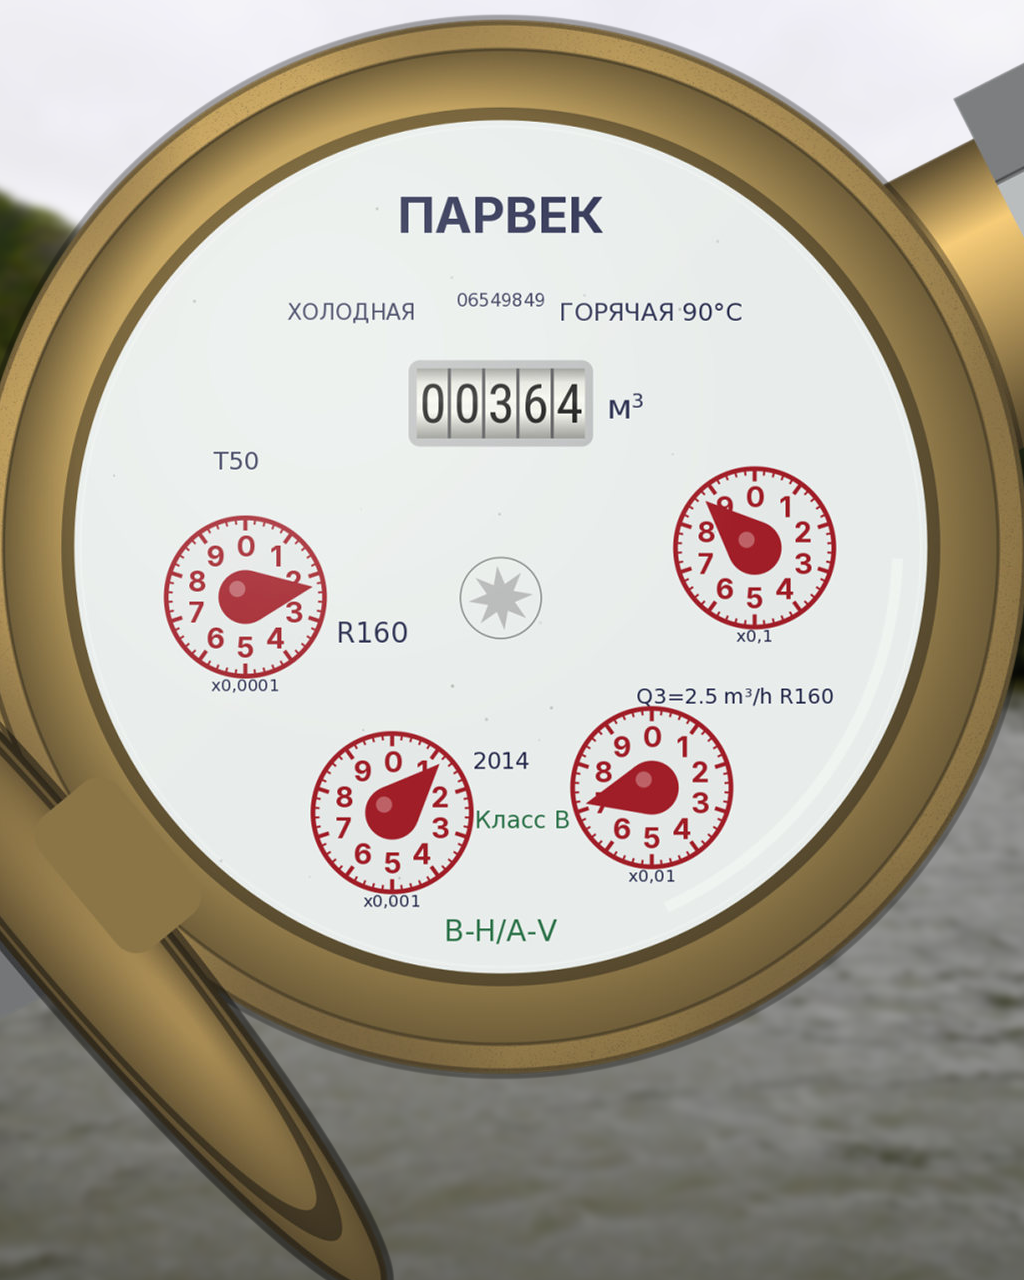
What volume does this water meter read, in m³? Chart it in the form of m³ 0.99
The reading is m³ 364.8712
